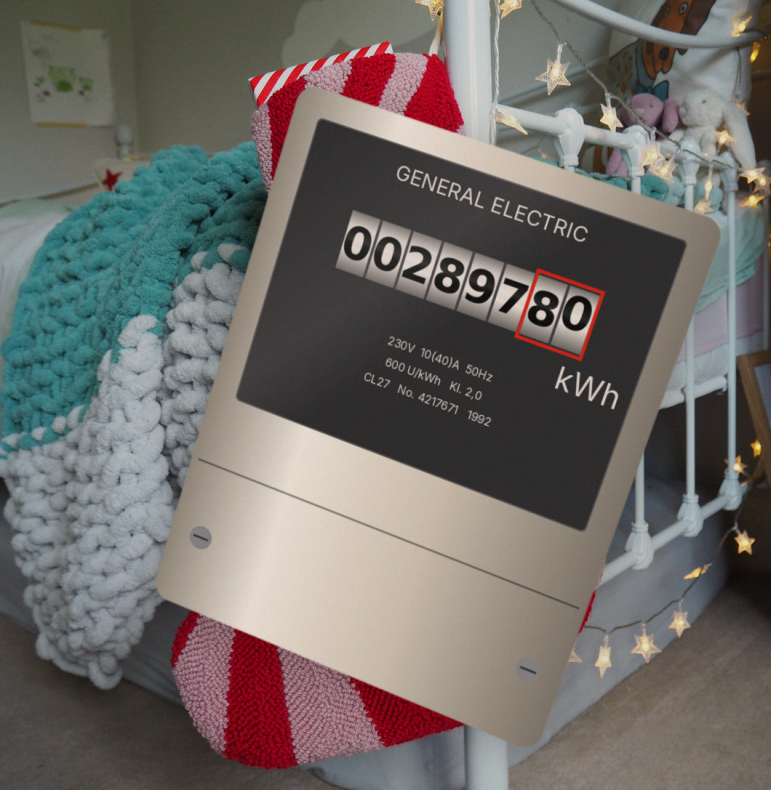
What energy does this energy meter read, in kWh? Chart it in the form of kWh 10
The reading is kWh 2897.80
